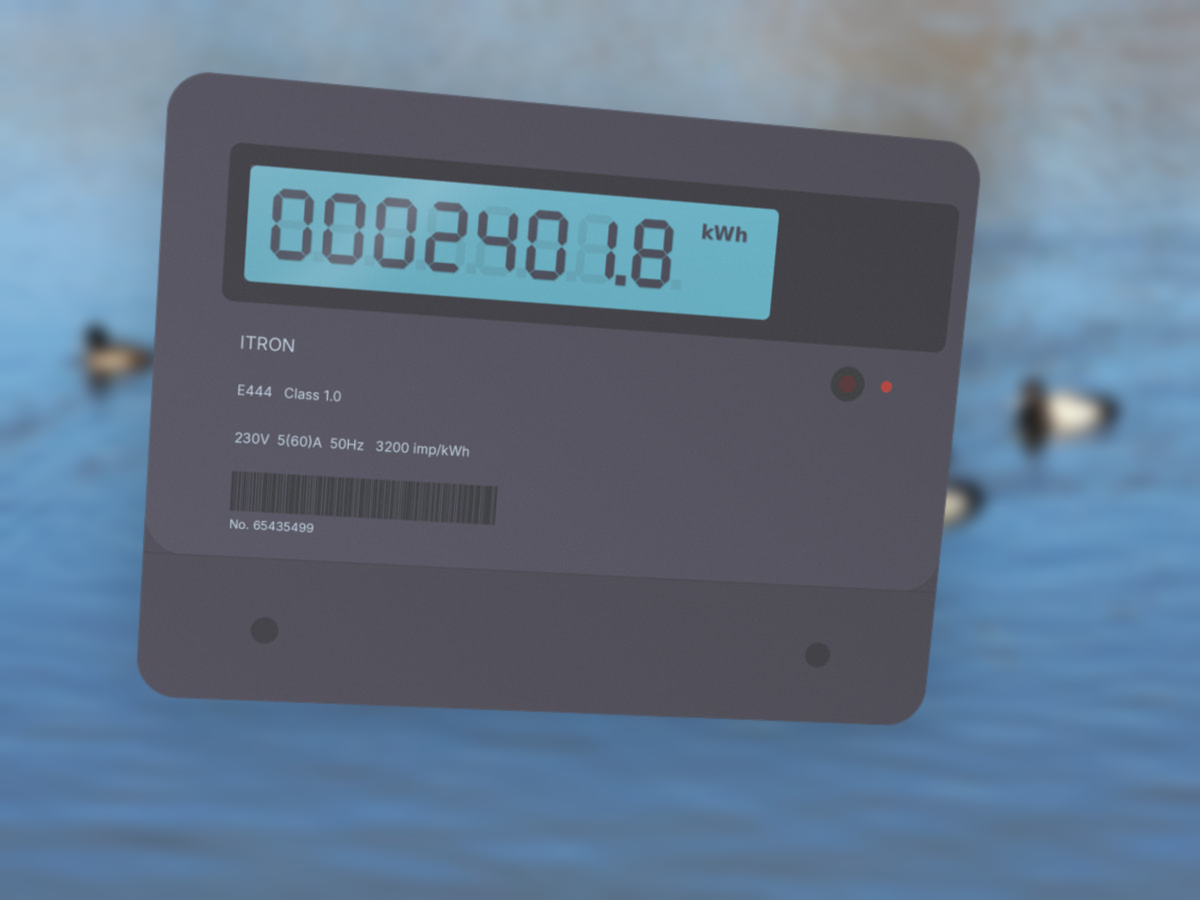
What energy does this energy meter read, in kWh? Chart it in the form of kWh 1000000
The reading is kWh 2401.8
